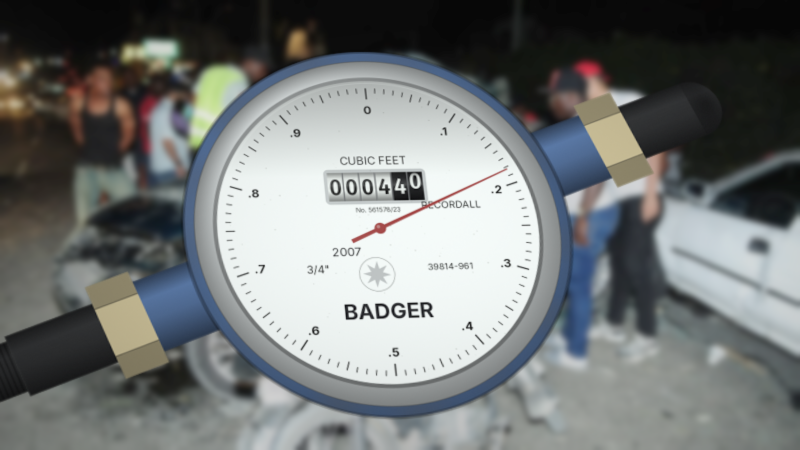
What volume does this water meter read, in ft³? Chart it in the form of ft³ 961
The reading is ft³ 440.18
